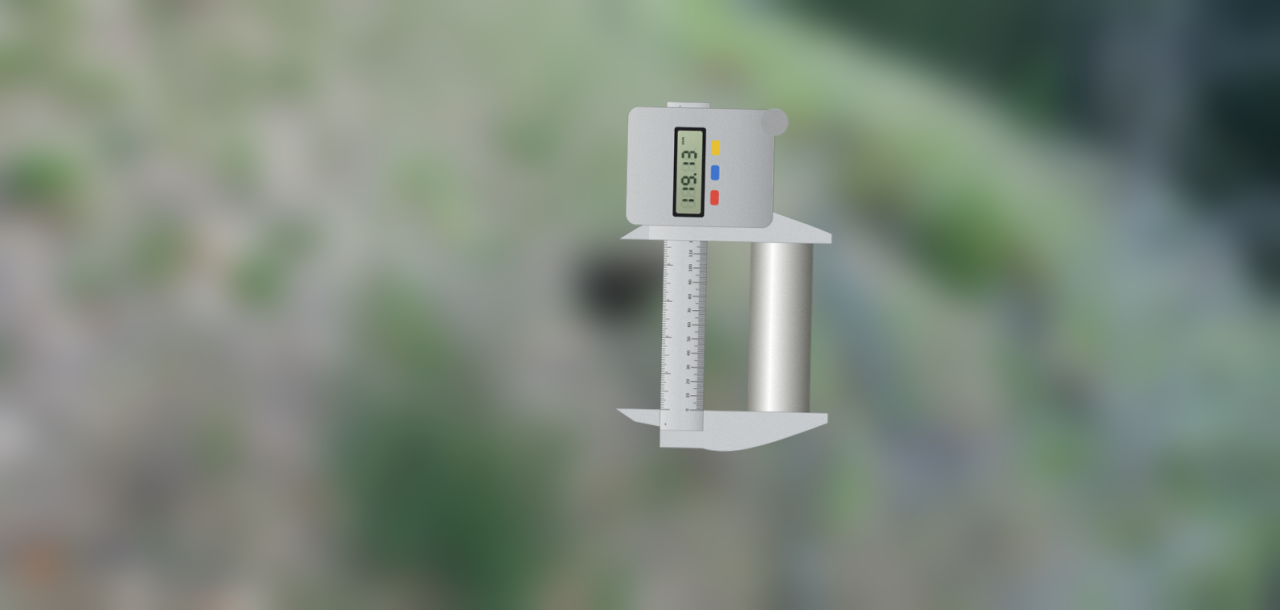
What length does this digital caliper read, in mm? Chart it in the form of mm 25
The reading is mm 119.13
